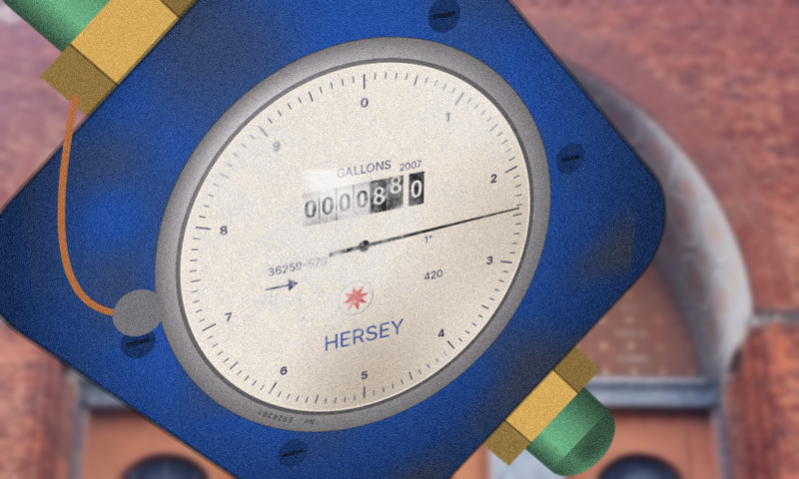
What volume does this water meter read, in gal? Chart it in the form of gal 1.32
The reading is gal 882.4
